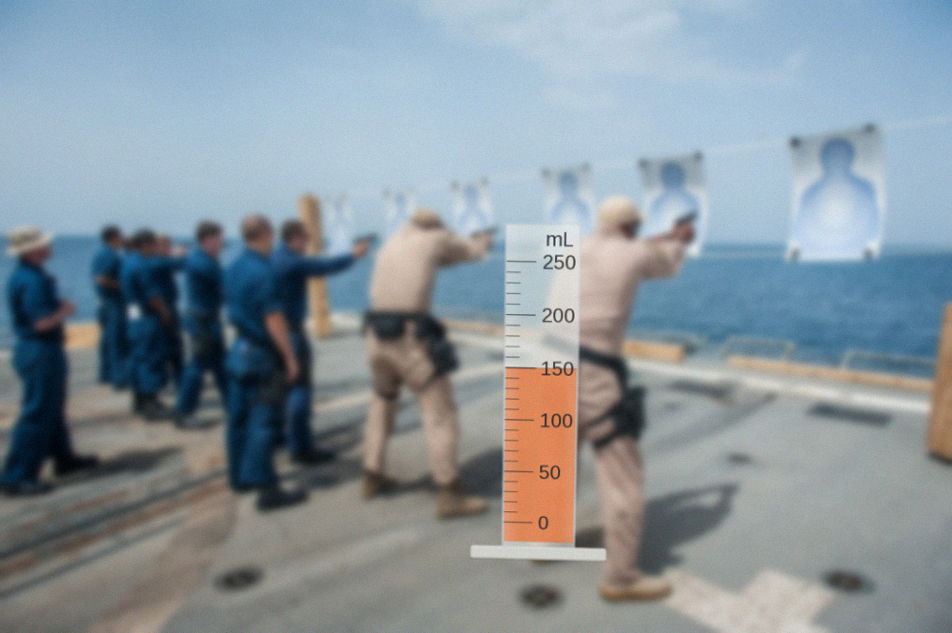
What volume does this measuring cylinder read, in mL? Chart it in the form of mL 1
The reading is mL 150
